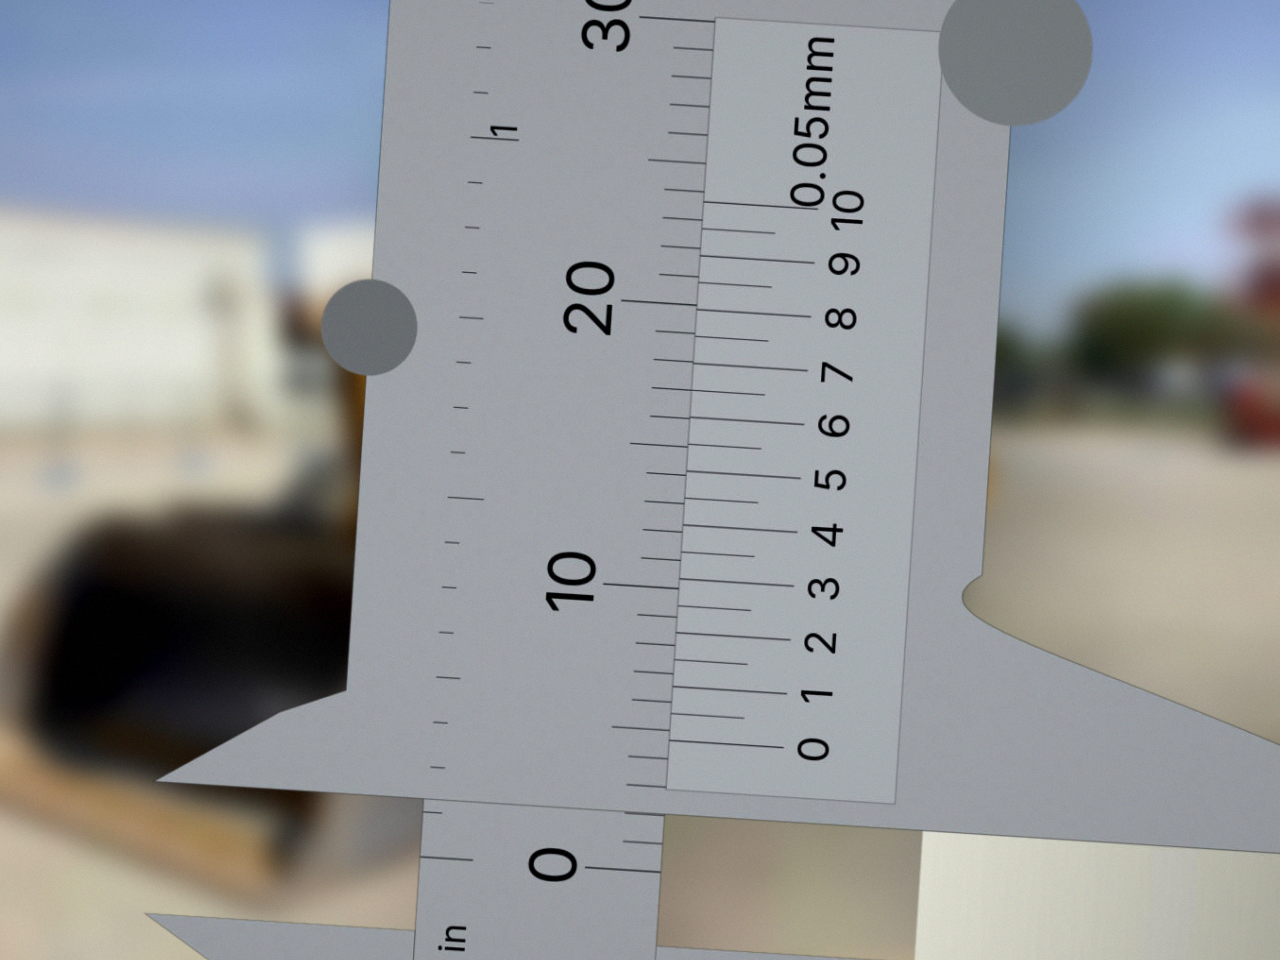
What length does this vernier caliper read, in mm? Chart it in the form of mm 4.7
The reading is mm 4.65
